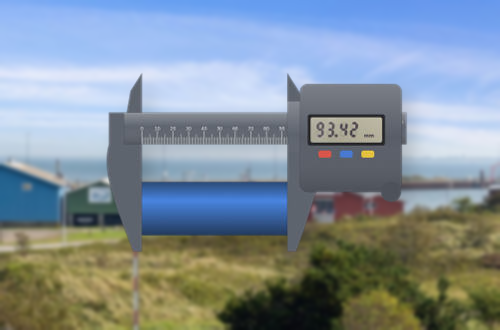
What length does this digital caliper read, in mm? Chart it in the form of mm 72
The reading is mm 93.42
